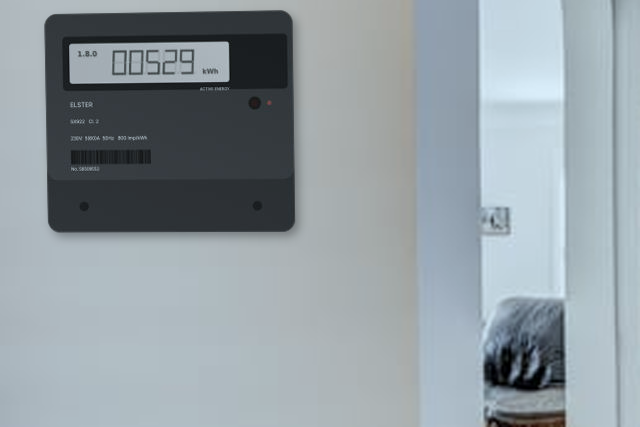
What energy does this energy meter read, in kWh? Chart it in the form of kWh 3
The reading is kWh 529
